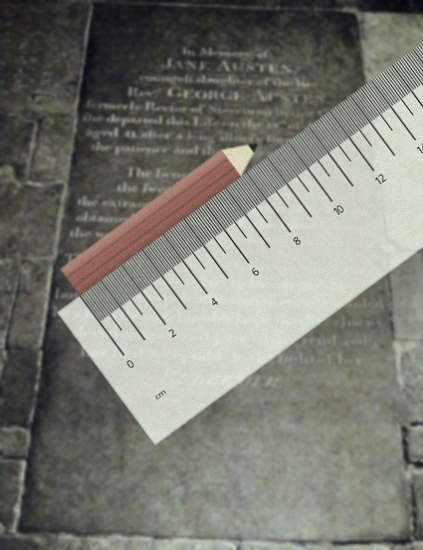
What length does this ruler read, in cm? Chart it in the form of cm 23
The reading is cm 9
